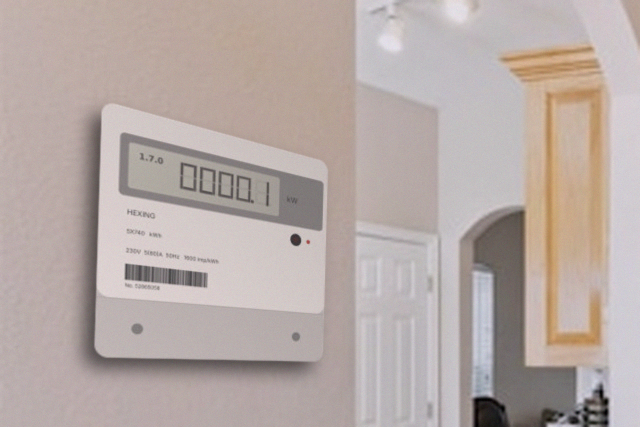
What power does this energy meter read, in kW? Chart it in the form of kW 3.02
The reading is kW 0.1
